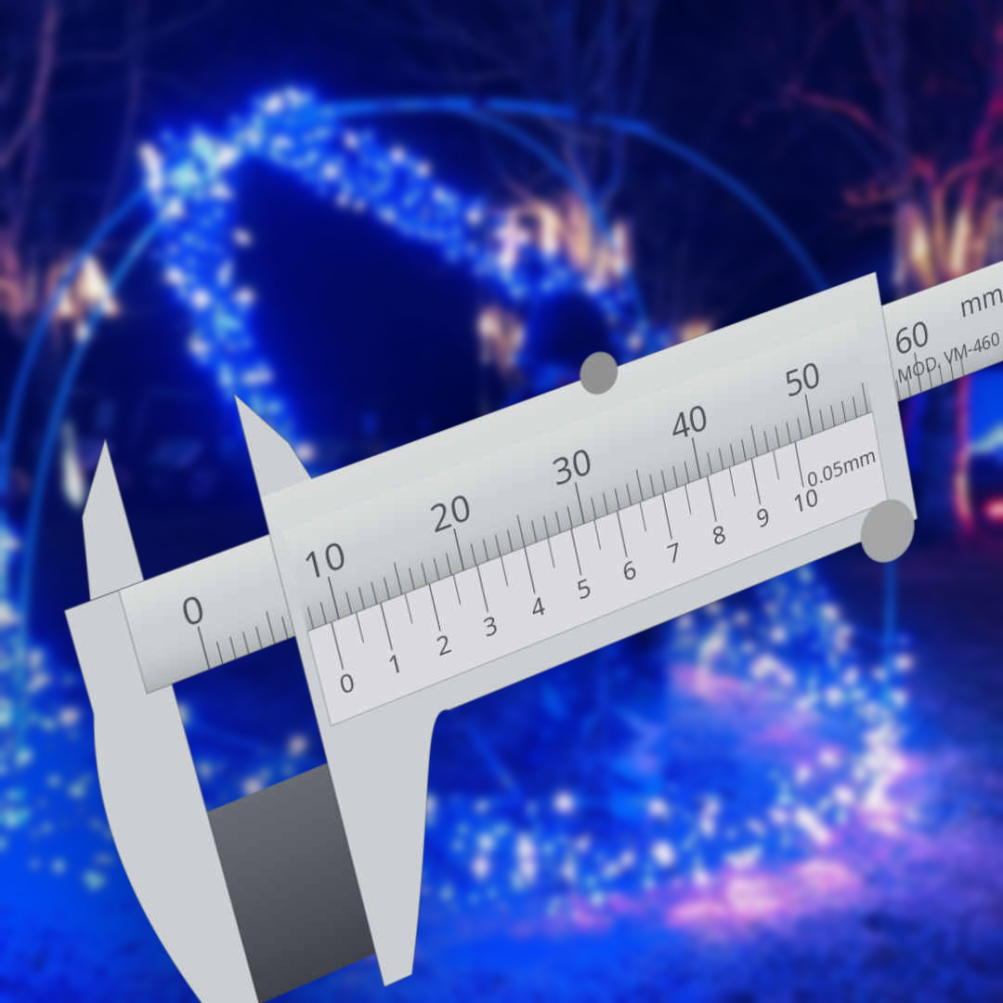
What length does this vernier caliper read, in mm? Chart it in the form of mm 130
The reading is mm 9.4
